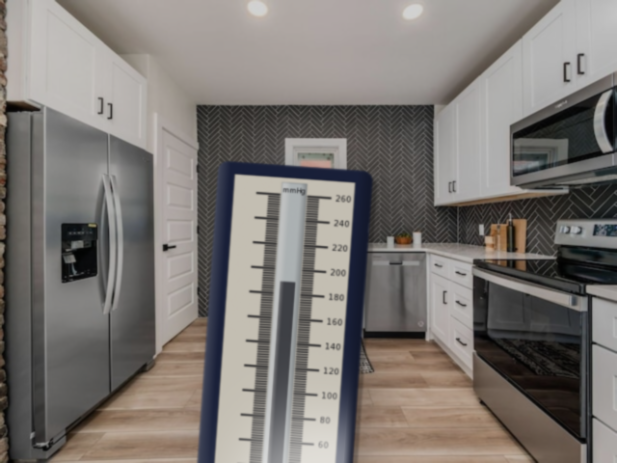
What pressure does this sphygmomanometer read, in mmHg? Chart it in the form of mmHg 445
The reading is mmHg 190
